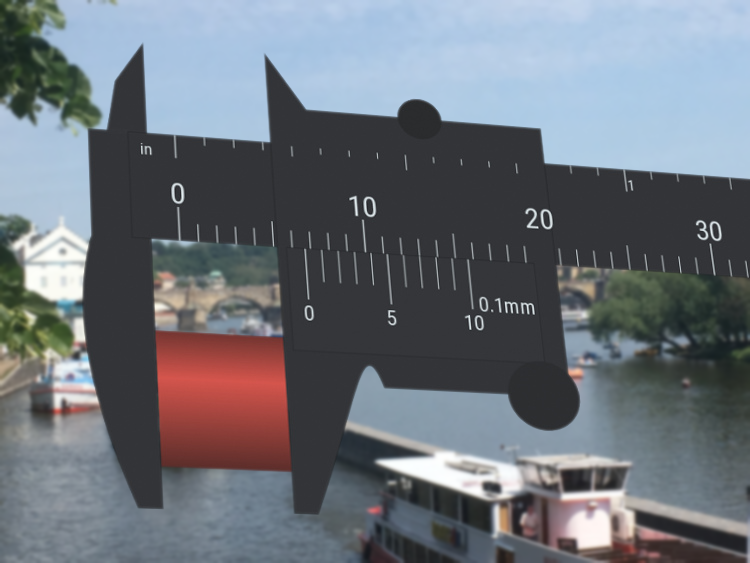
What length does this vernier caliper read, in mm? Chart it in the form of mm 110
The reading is mm 6.7
